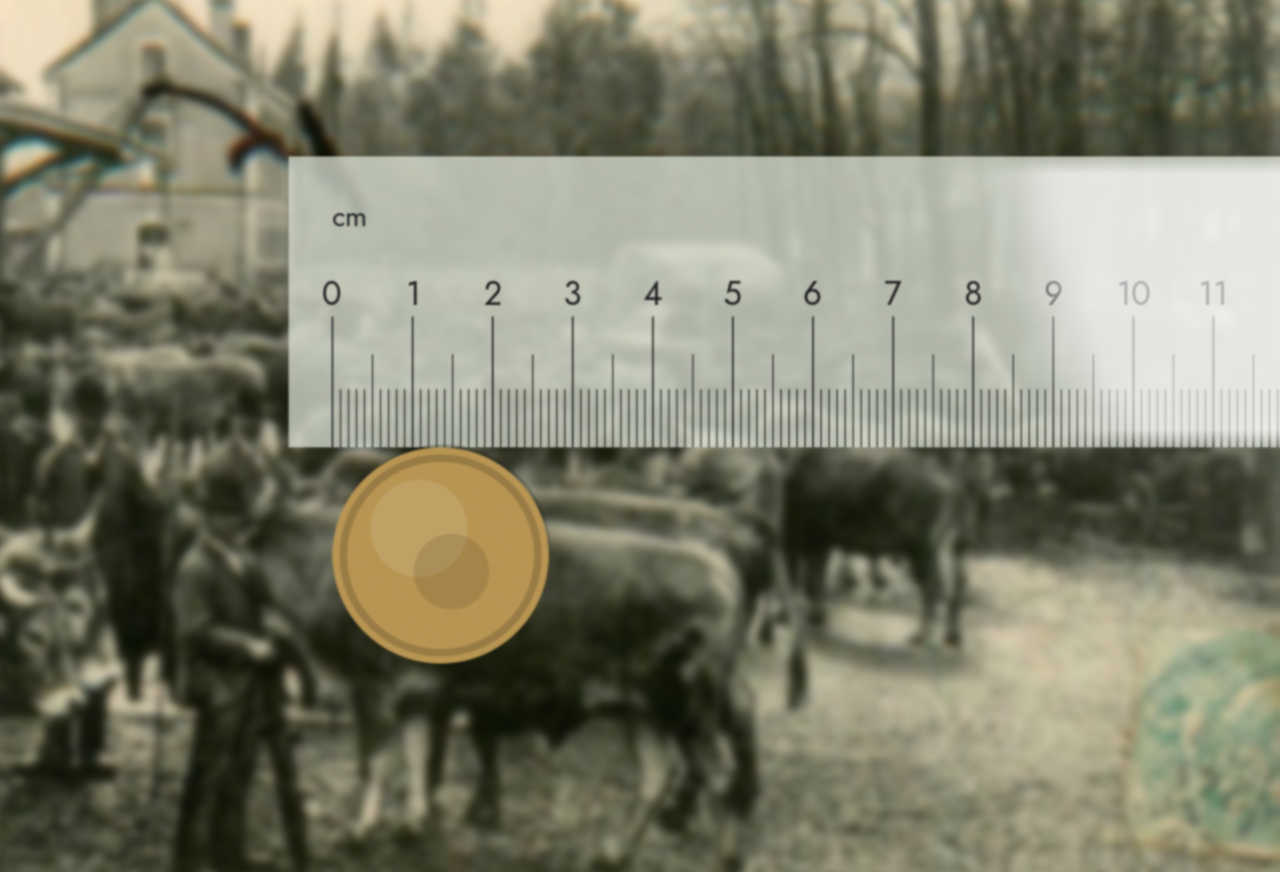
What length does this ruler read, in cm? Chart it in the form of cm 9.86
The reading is cm 2.7
